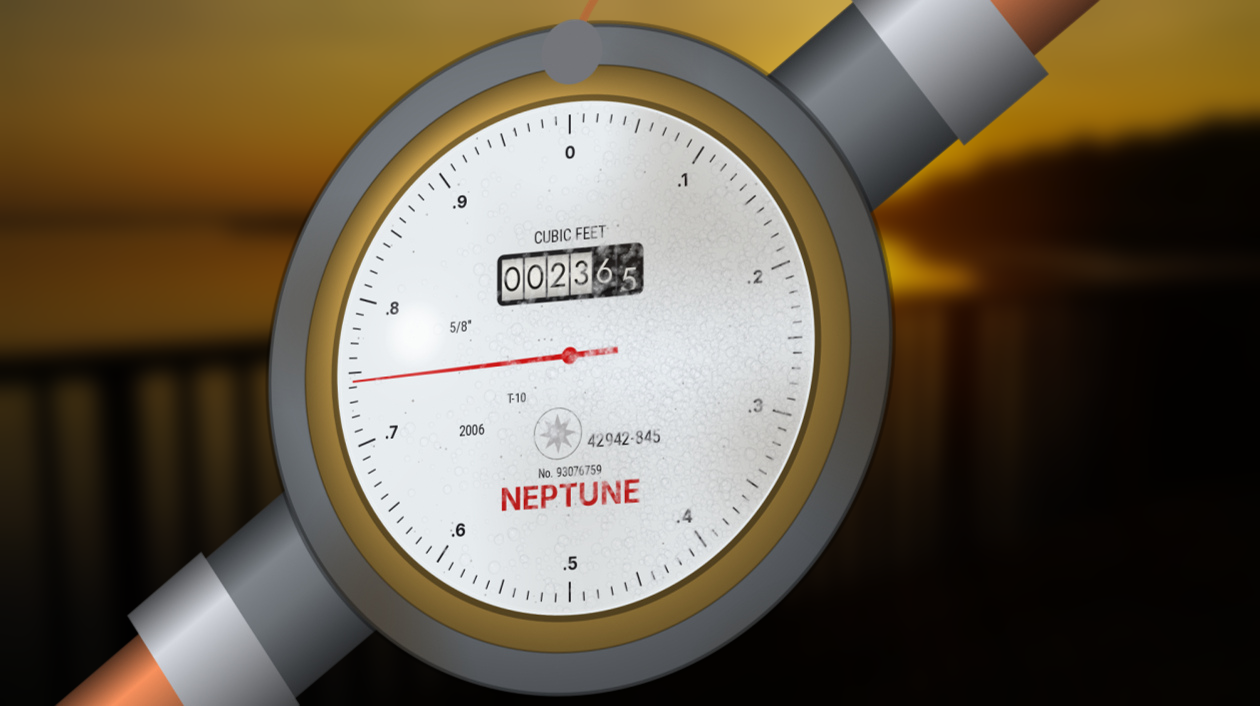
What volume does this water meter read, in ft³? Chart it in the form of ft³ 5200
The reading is ft³ 2364.74
